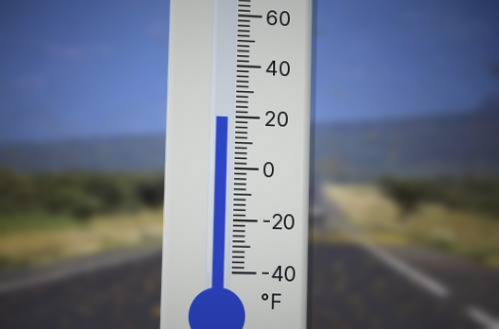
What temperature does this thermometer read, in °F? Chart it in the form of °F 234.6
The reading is °F 20
